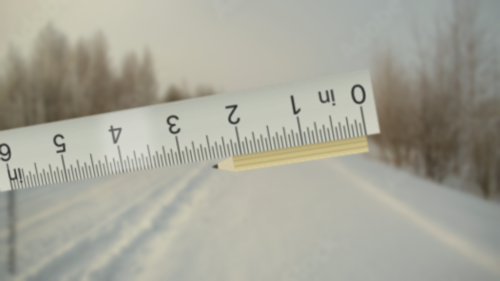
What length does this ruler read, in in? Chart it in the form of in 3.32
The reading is in 2.5
